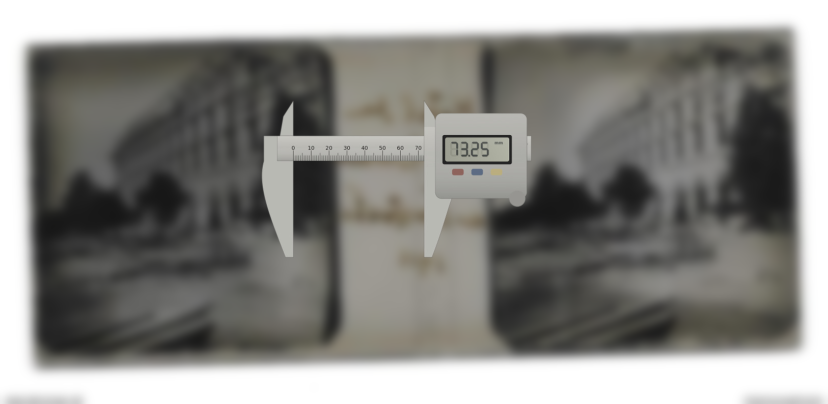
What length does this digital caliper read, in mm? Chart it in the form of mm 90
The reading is mm 73.25
